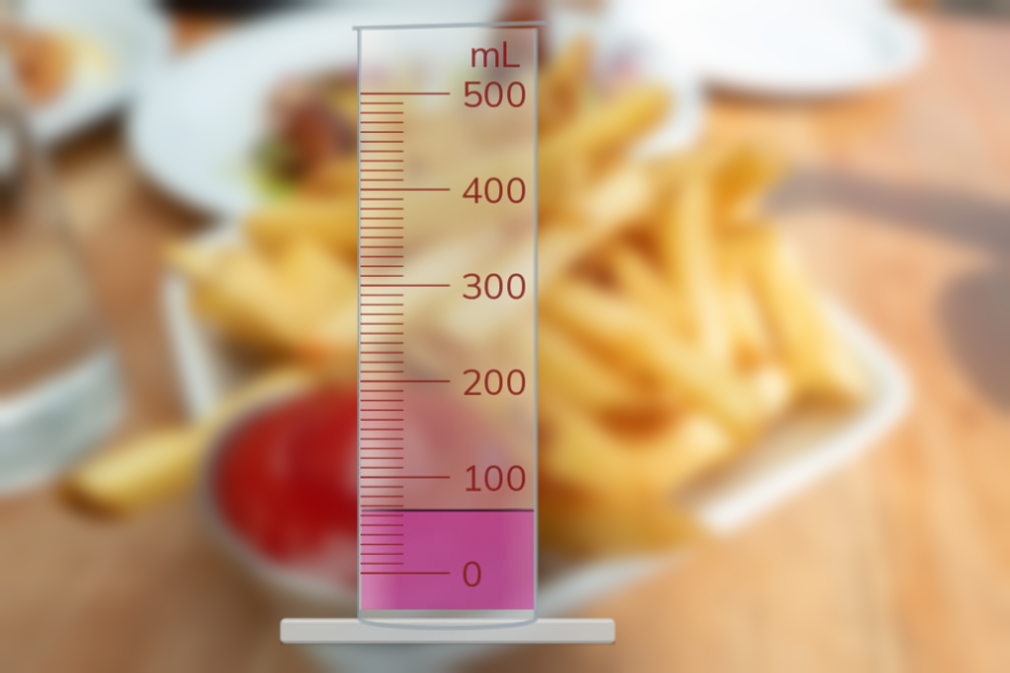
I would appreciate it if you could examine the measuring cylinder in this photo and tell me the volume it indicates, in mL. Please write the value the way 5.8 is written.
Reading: 65
